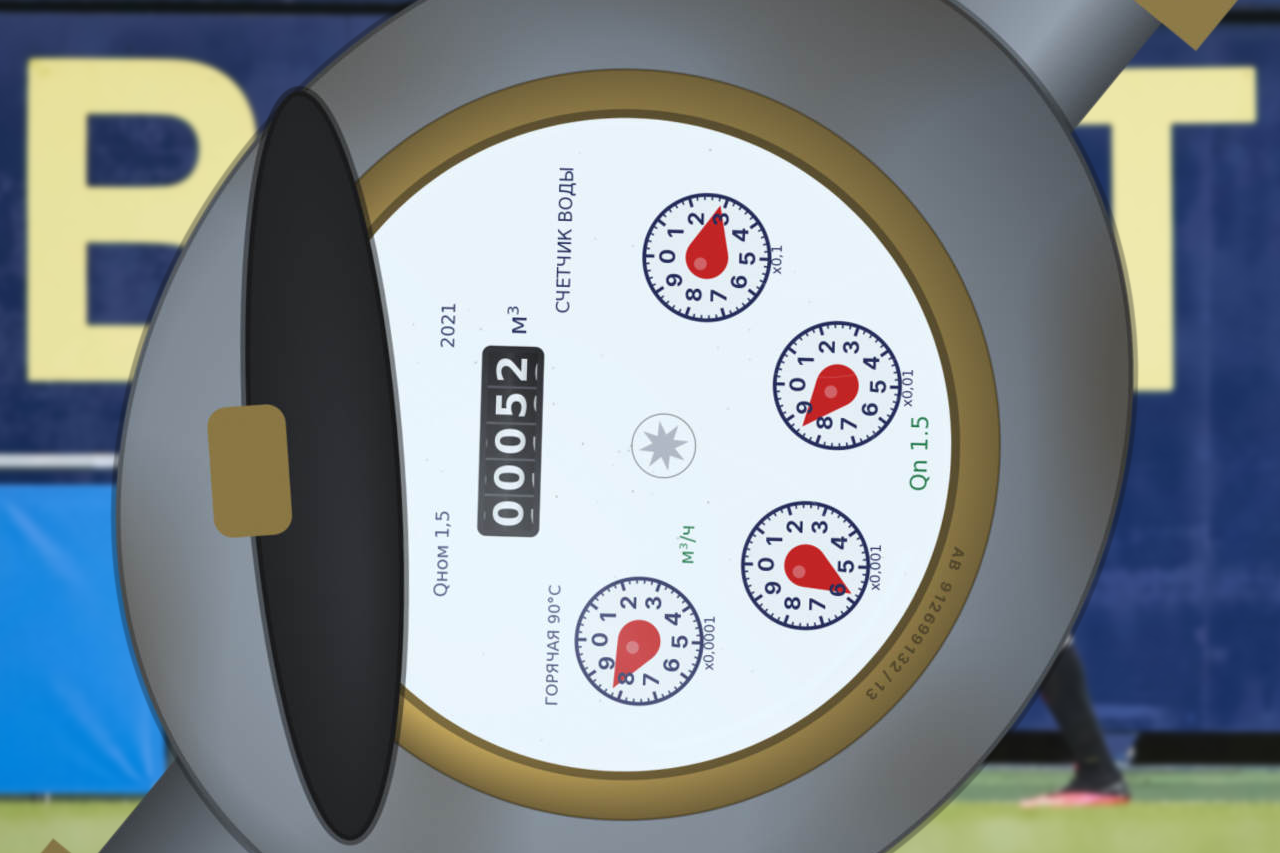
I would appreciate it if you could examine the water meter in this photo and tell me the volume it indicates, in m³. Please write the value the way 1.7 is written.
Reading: 52.2858
